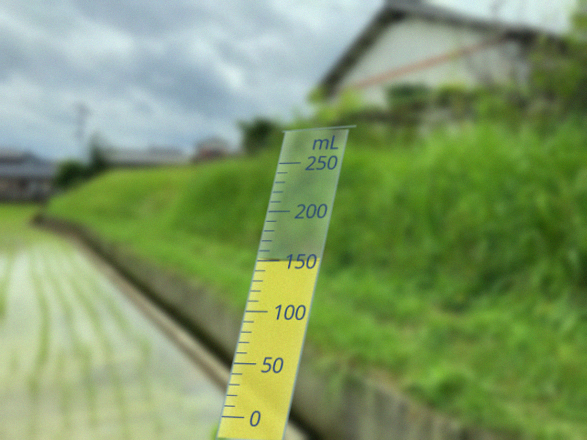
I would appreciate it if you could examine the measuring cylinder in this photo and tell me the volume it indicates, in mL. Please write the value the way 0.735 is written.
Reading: 150
